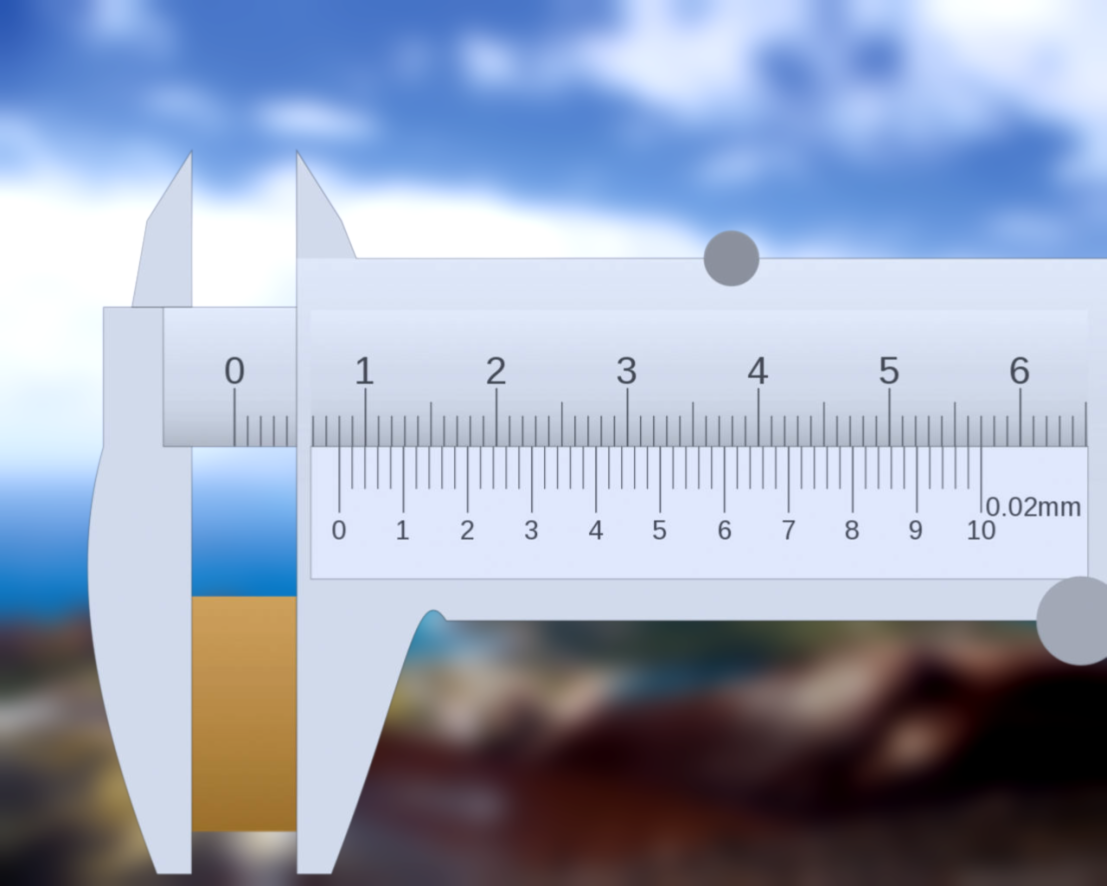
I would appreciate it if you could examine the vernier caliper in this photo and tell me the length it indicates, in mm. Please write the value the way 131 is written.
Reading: 8.0
